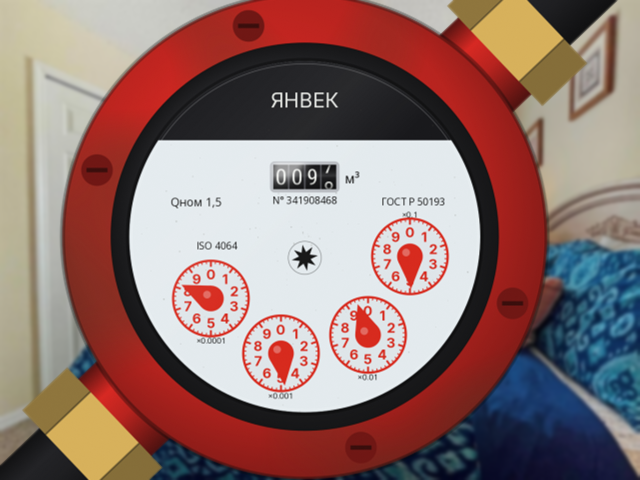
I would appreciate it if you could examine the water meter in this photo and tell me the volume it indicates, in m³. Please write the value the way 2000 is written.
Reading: 97.4948
